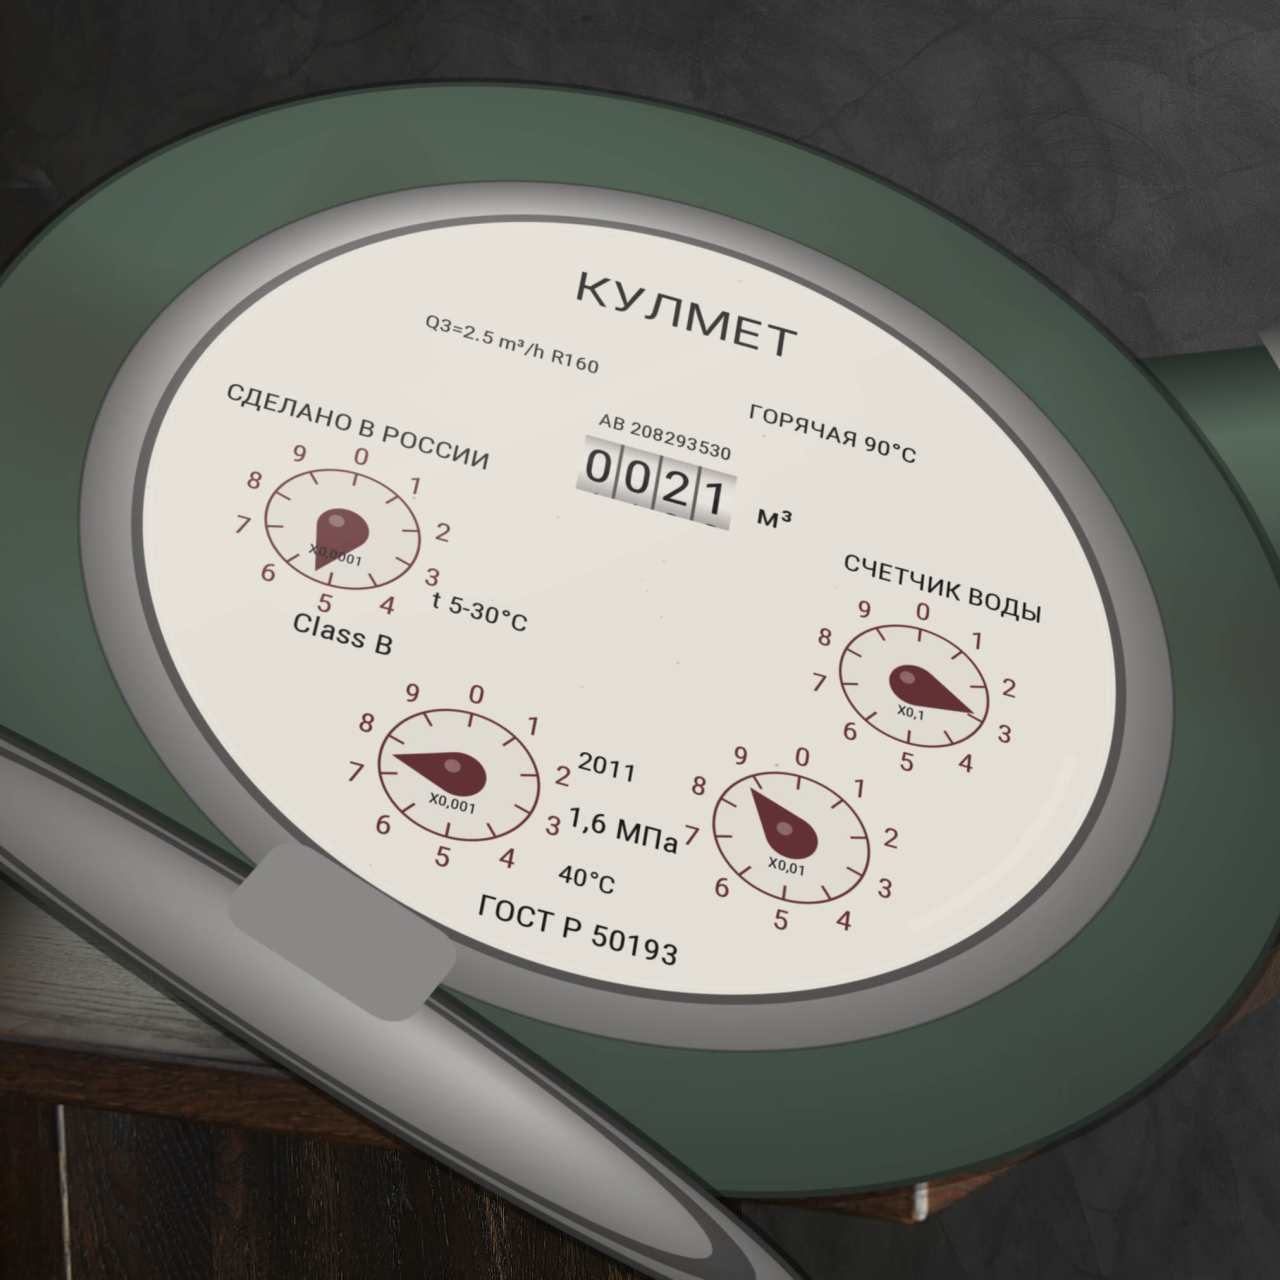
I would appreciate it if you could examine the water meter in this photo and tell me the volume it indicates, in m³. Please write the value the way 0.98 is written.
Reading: 21.2875
